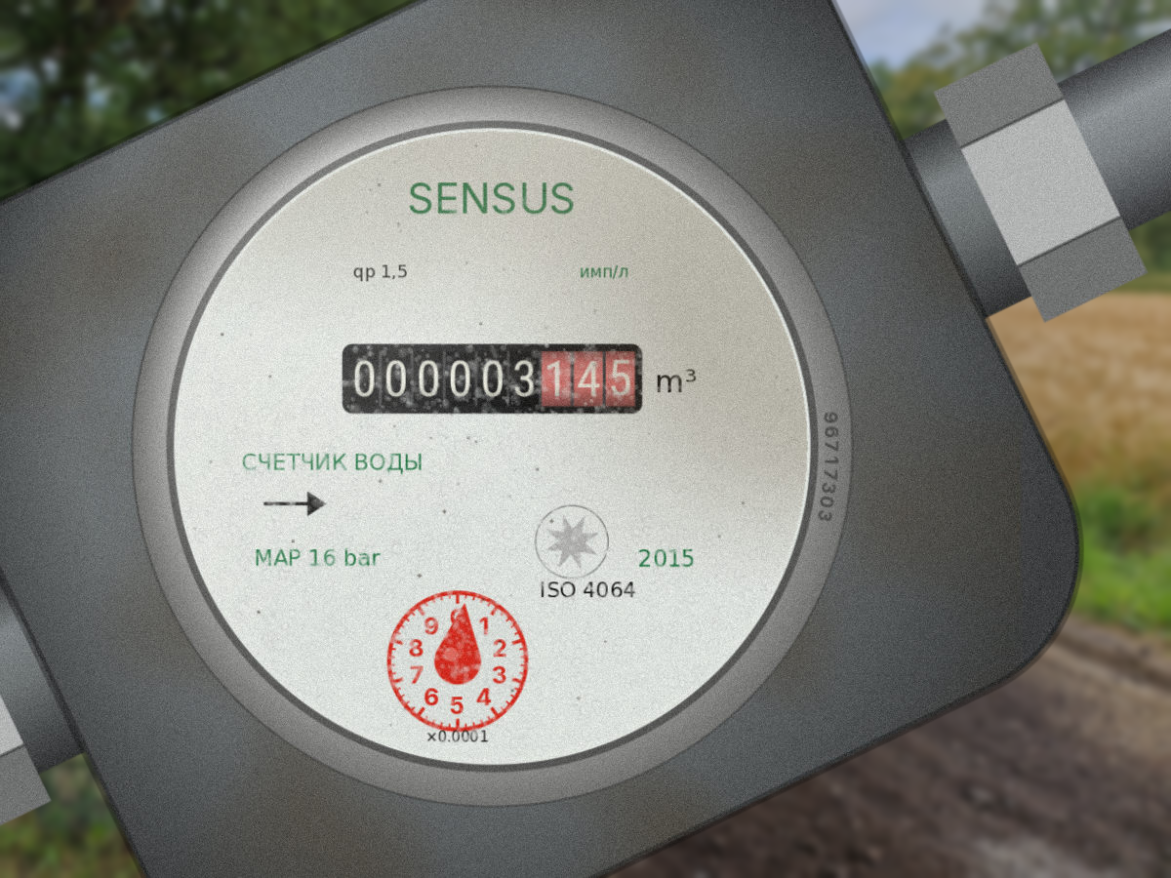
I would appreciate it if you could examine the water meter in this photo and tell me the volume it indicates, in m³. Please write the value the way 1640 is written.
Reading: 3.1450
